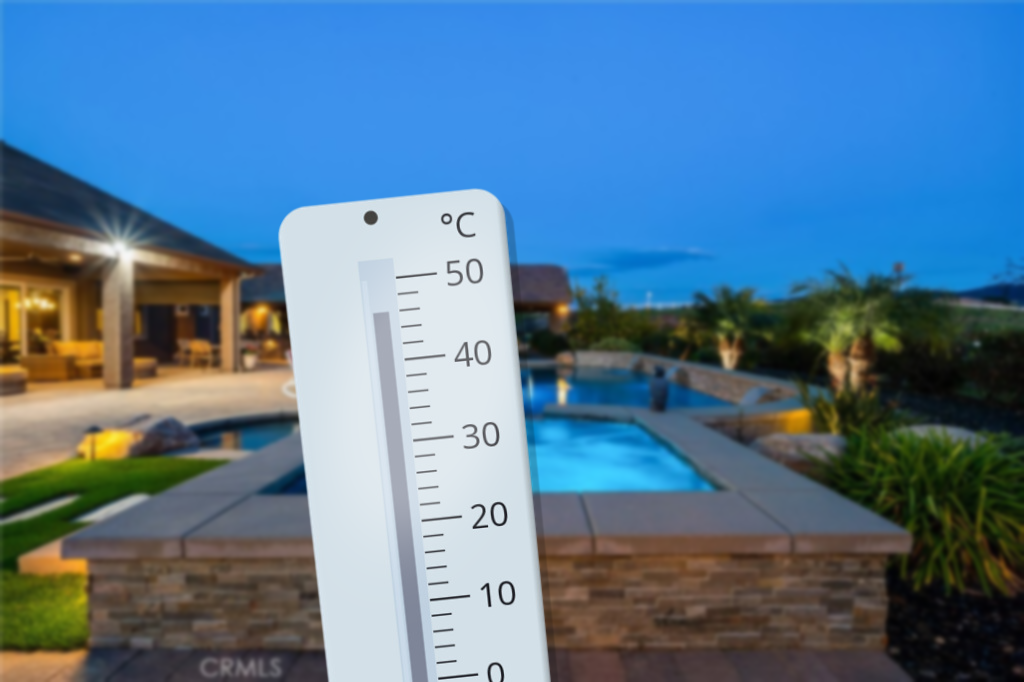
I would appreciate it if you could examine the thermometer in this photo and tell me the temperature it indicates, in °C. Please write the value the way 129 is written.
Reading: 46
